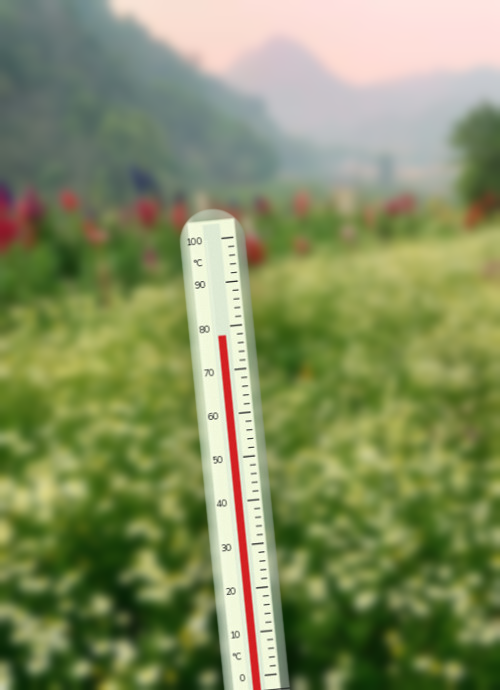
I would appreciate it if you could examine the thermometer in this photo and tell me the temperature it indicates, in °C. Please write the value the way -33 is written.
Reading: 78
